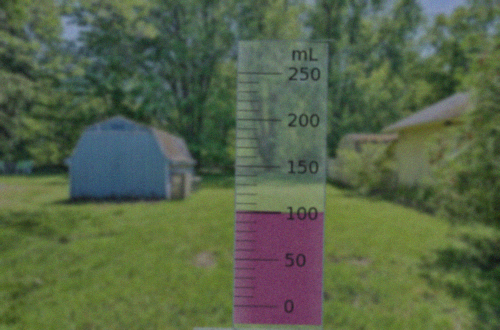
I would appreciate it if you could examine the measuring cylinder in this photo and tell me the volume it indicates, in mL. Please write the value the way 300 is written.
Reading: 100
